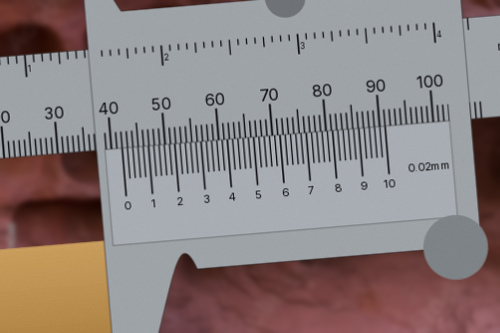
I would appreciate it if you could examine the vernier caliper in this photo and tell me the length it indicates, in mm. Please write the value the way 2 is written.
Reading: 42.0
